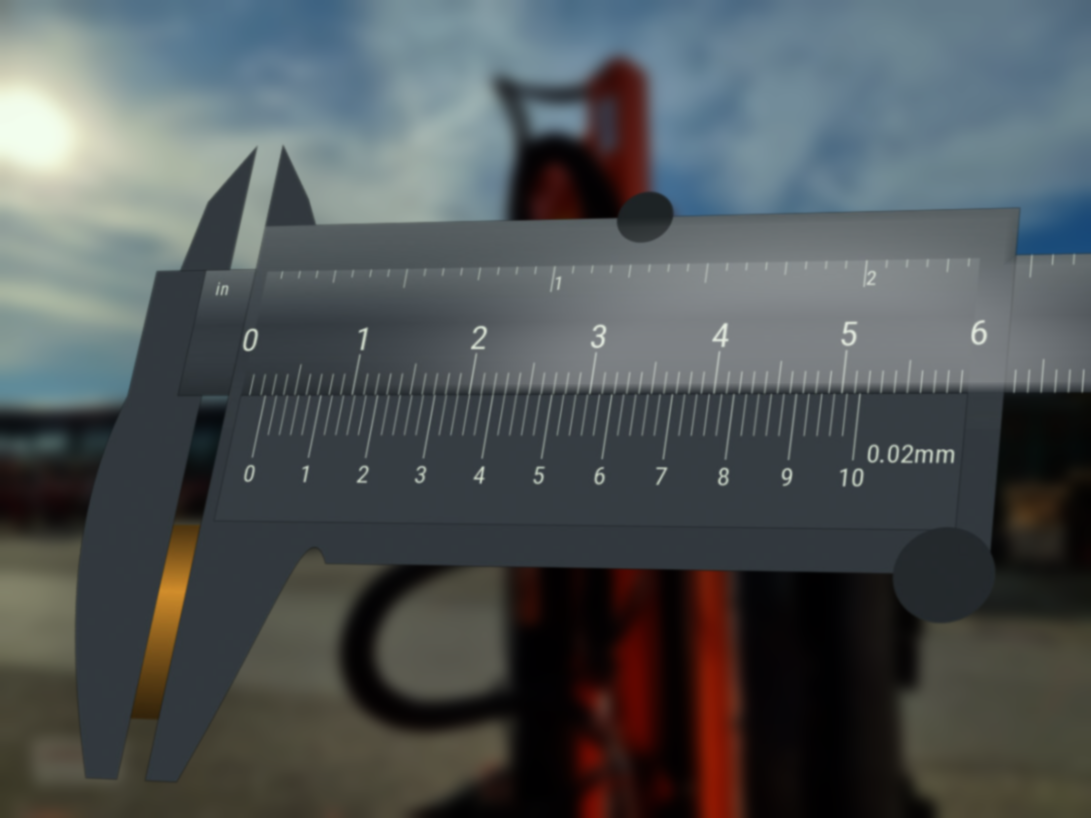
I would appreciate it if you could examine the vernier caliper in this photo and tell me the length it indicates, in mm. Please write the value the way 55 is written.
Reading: 2.4
